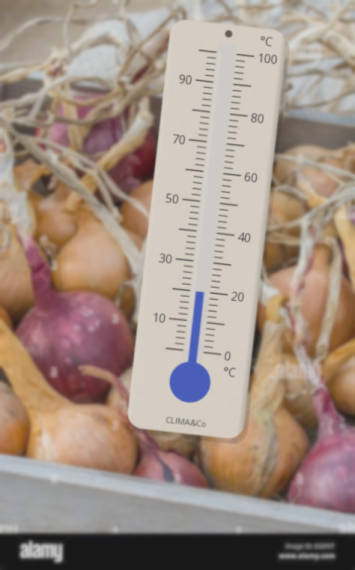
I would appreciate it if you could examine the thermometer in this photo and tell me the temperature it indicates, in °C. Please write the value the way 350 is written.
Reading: 20
